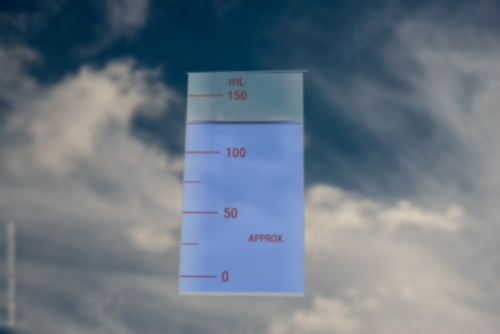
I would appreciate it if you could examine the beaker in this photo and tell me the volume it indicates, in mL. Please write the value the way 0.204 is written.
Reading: 125
